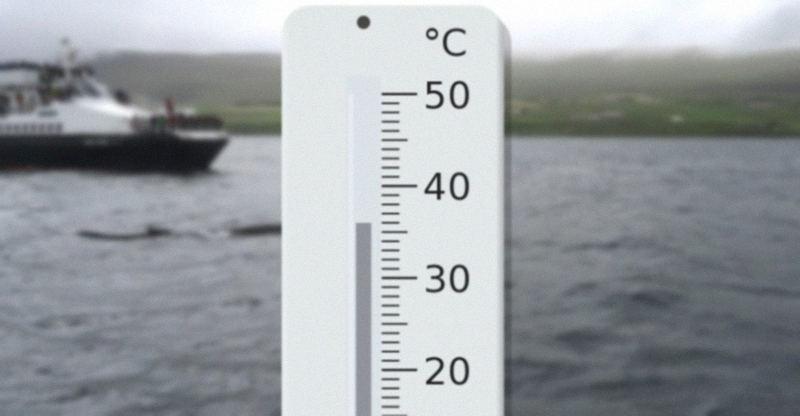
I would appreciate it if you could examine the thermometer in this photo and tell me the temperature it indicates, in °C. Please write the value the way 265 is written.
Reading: 36
